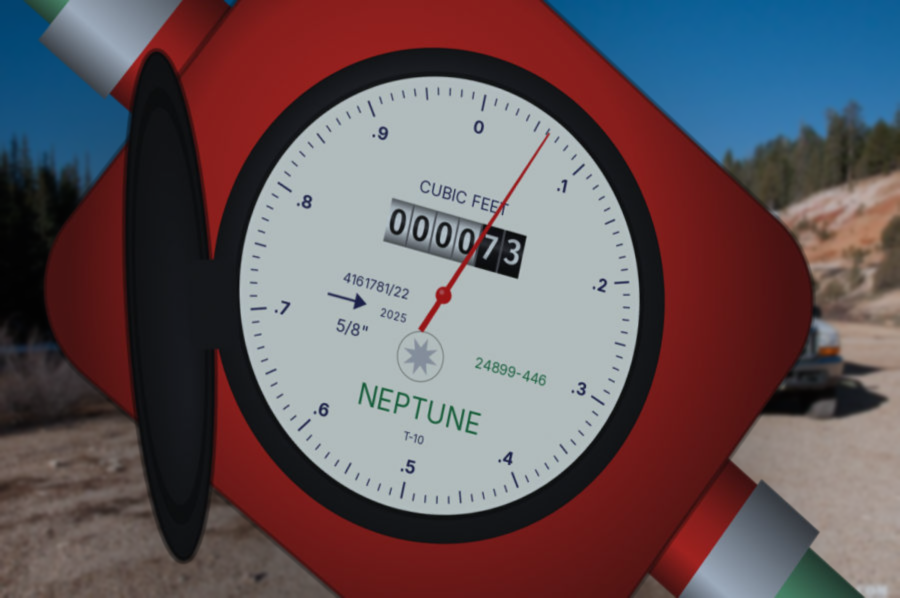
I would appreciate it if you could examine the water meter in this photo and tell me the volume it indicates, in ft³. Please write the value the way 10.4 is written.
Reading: 73.06
